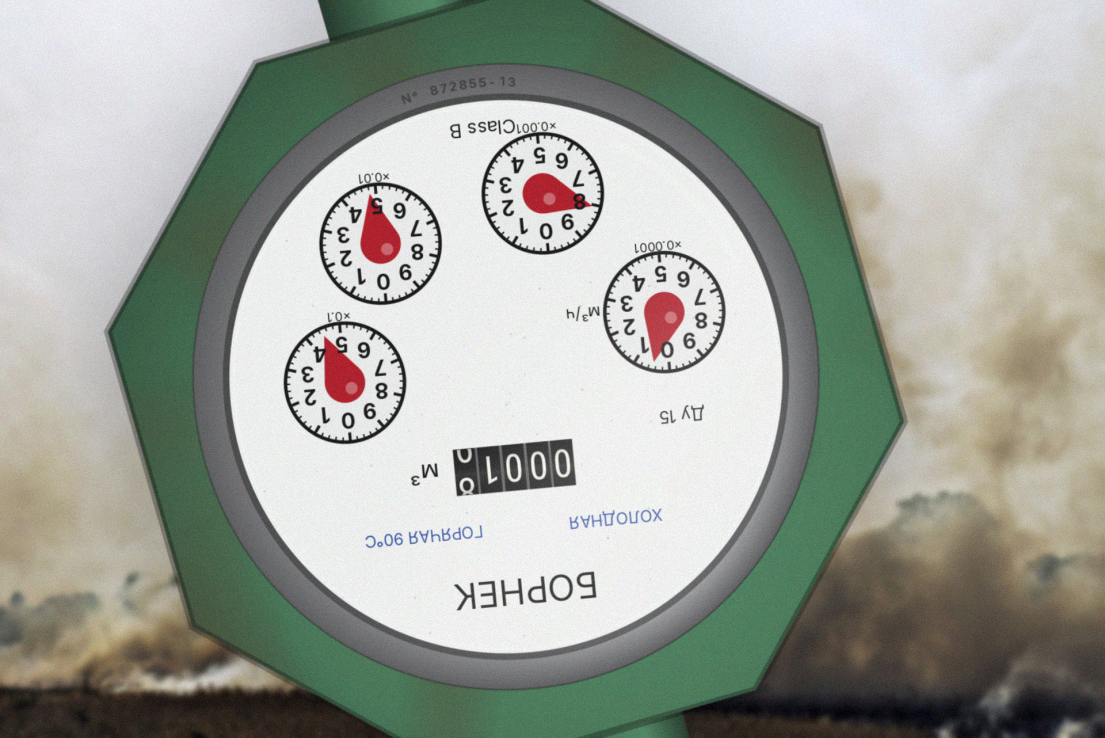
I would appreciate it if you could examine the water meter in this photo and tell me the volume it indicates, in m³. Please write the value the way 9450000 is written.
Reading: 18.4480
